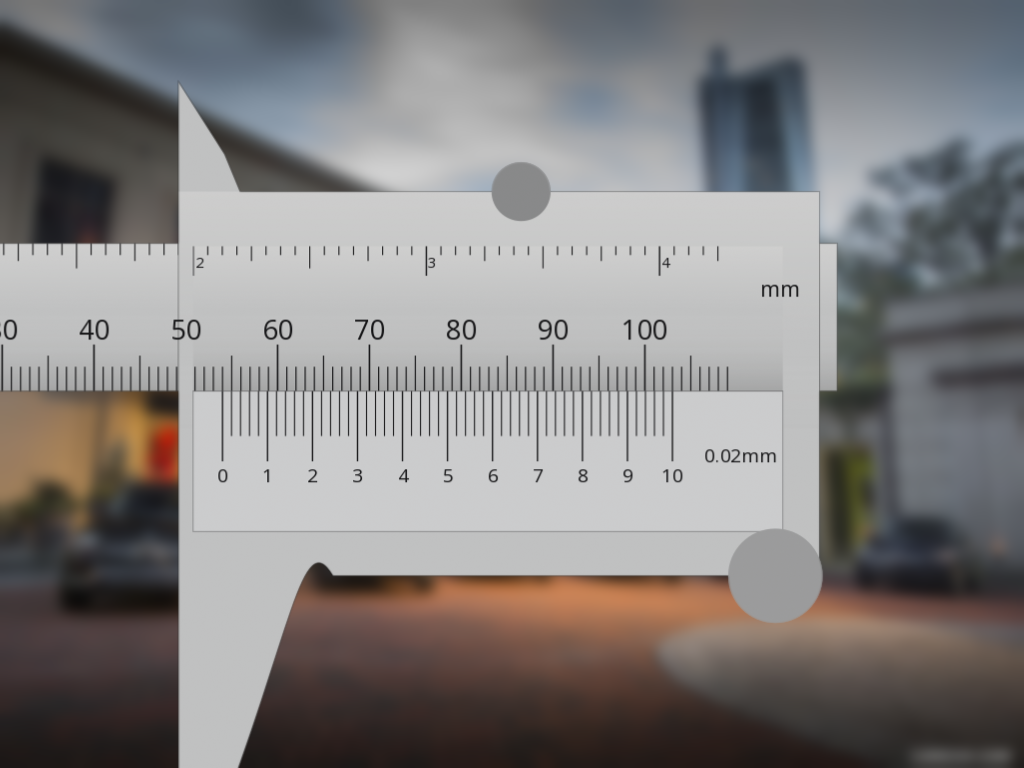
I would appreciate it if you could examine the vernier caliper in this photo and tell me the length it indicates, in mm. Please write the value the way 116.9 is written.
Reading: 54.0
